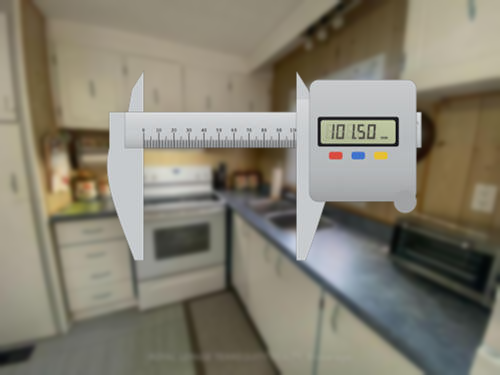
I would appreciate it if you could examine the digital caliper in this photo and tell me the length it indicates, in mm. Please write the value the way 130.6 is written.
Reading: 101.50
